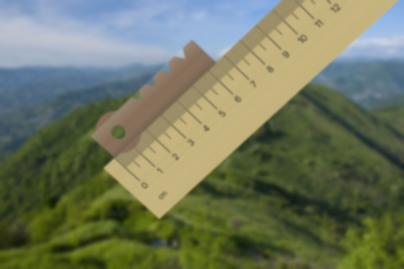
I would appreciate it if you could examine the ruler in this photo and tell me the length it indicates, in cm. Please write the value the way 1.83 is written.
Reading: 6.5
